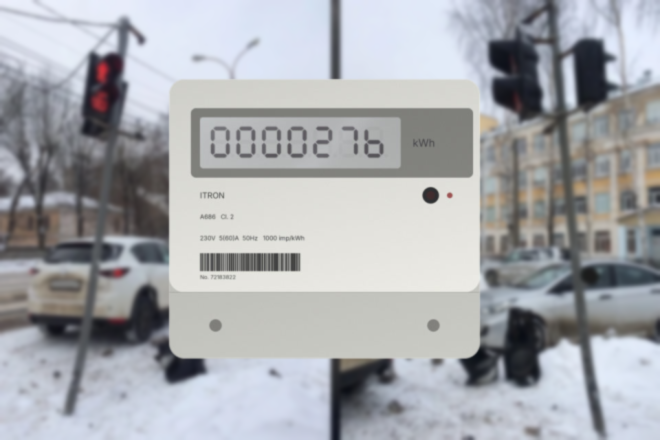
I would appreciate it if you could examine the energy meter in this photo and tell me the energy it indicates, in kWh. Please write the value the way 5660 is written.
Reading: 276
